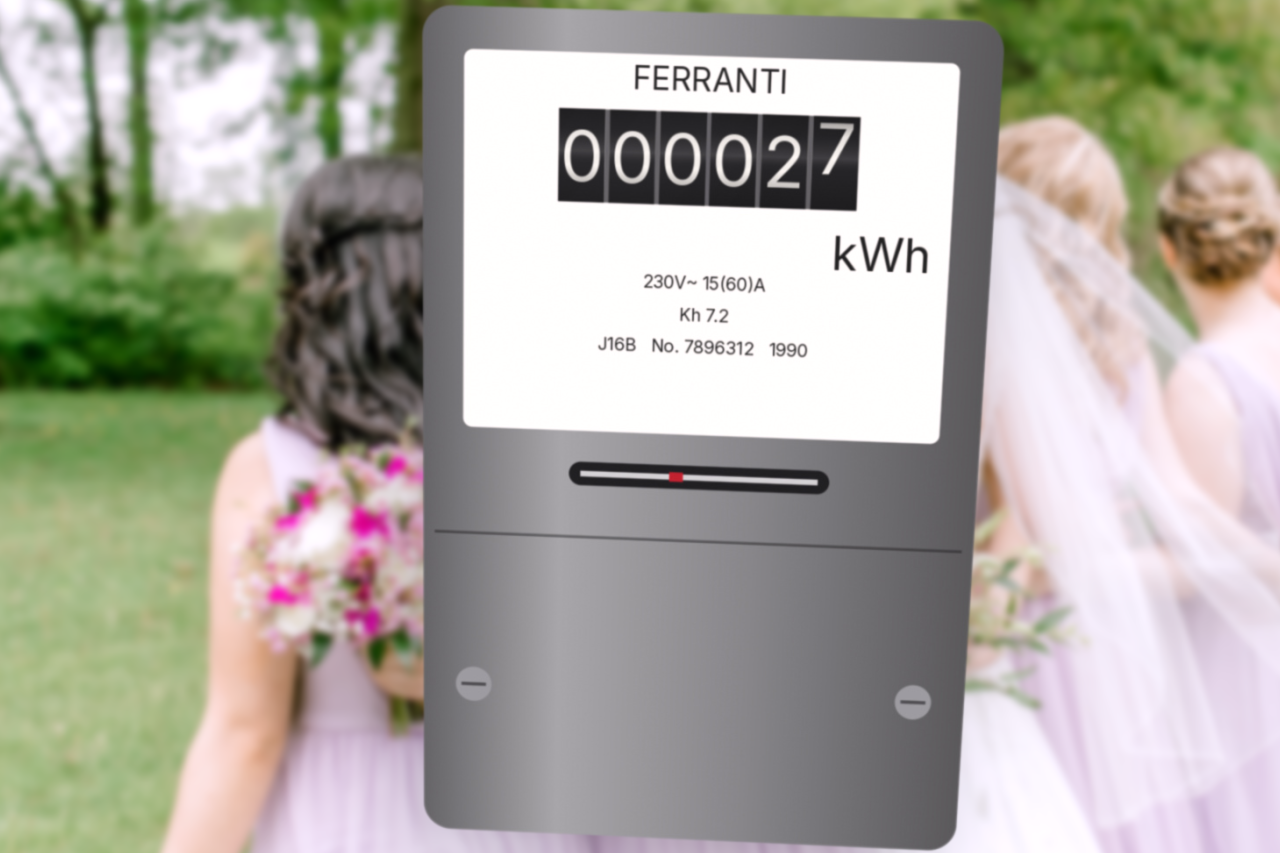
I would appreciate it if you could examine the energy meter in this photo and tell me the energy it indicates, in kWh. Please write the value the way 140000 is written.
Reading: 27
